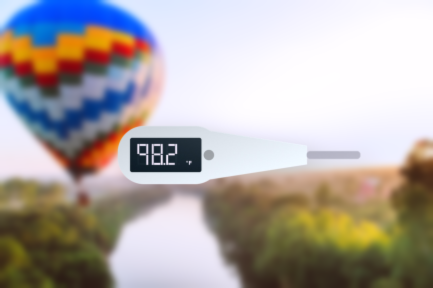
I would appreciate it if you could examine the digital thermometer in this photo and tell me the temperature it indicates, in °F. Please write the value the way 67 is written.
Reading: 98.2
